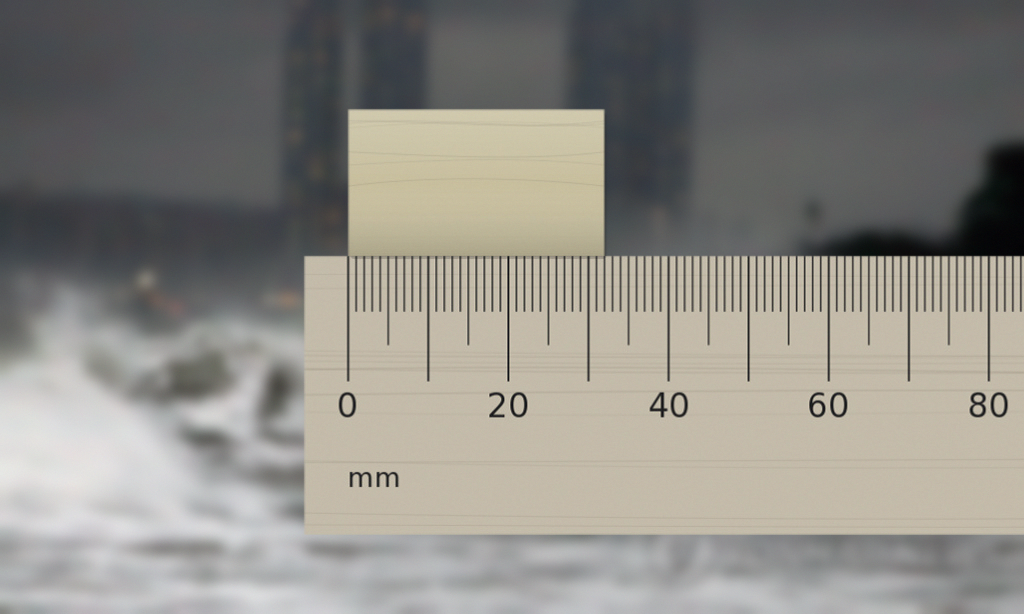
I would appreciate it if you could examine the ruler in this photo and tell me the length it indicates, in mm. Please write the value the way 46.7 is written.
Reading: 32
